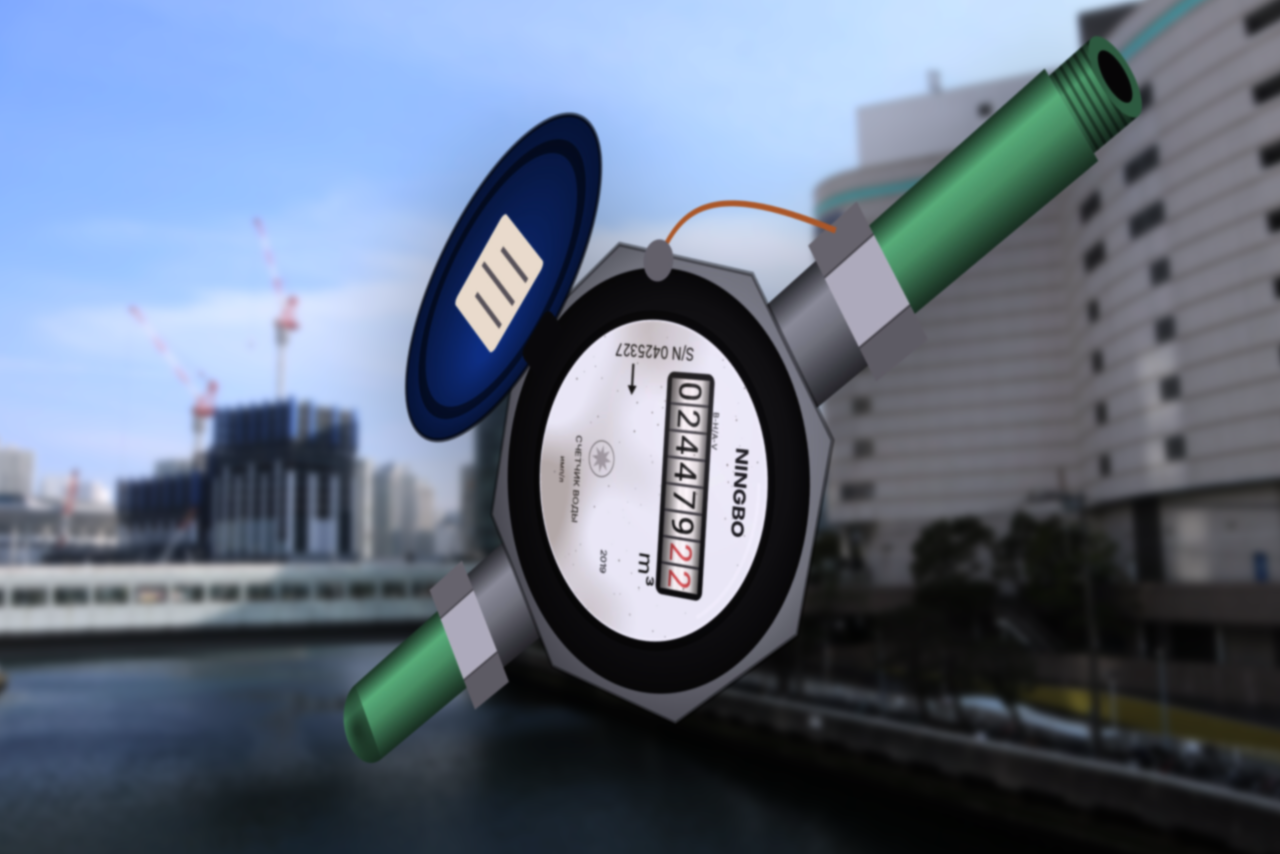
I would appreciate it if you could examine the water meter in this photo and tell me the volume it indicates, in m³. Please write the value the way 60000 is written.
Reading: 24479.22
